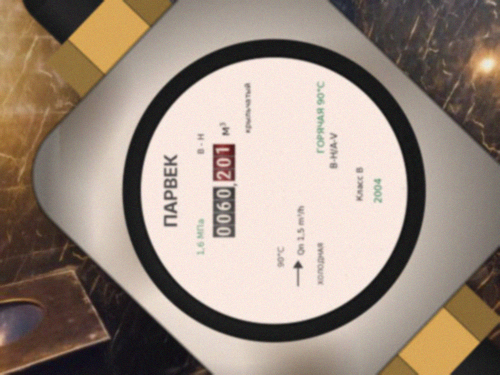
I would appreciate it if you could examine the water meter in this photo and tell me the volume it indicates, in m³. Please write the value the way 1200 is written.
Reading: 60.201
